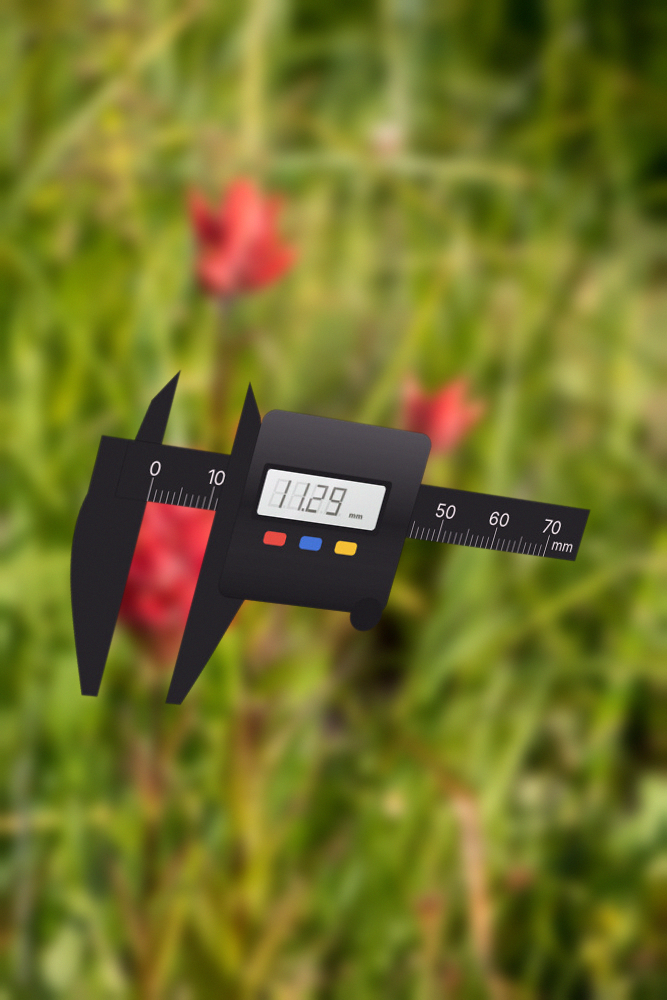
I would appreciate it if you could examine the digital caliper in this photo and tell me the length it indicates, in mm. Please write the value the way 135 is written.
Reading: 11.29
